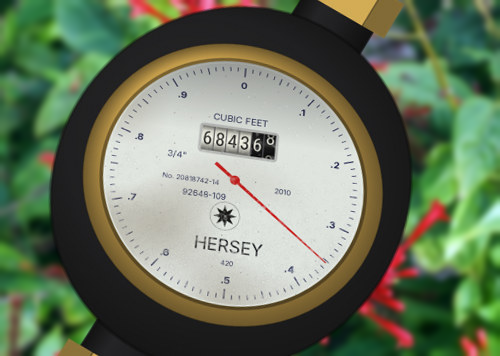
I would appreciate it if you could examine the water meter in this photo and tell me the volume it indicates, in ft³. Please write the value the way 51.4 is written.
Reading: 684368.35
